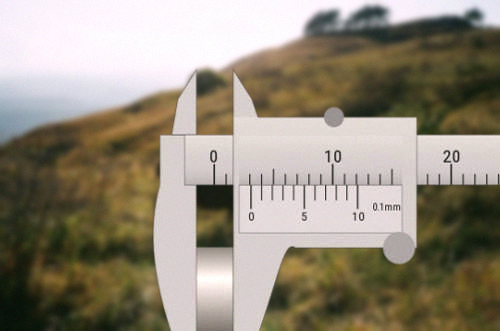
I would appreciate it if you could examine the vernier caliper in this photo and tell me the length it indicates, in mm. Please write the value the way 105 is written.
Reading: 3.1
